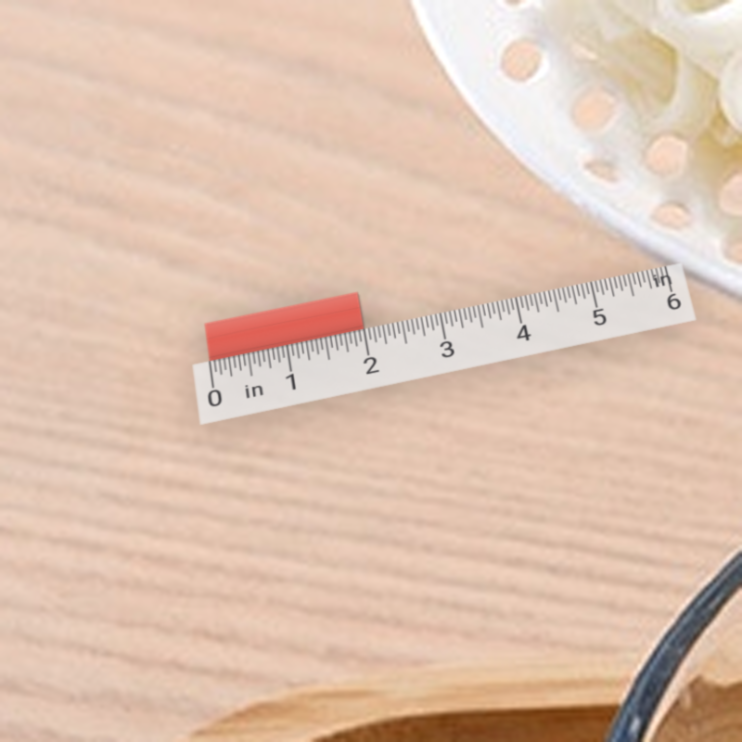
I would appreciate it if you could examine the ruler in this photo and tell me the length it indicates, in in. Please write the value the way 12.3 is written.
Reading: 2
